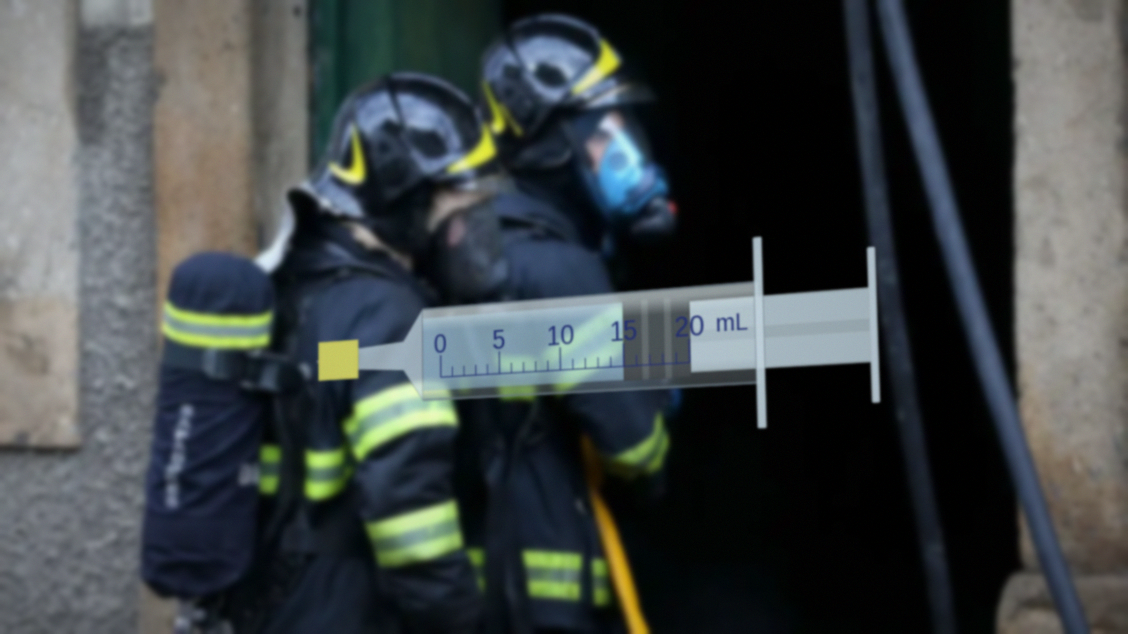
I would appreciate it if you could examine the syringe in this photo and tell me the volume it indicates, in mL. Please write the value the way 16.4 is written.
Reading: 15
